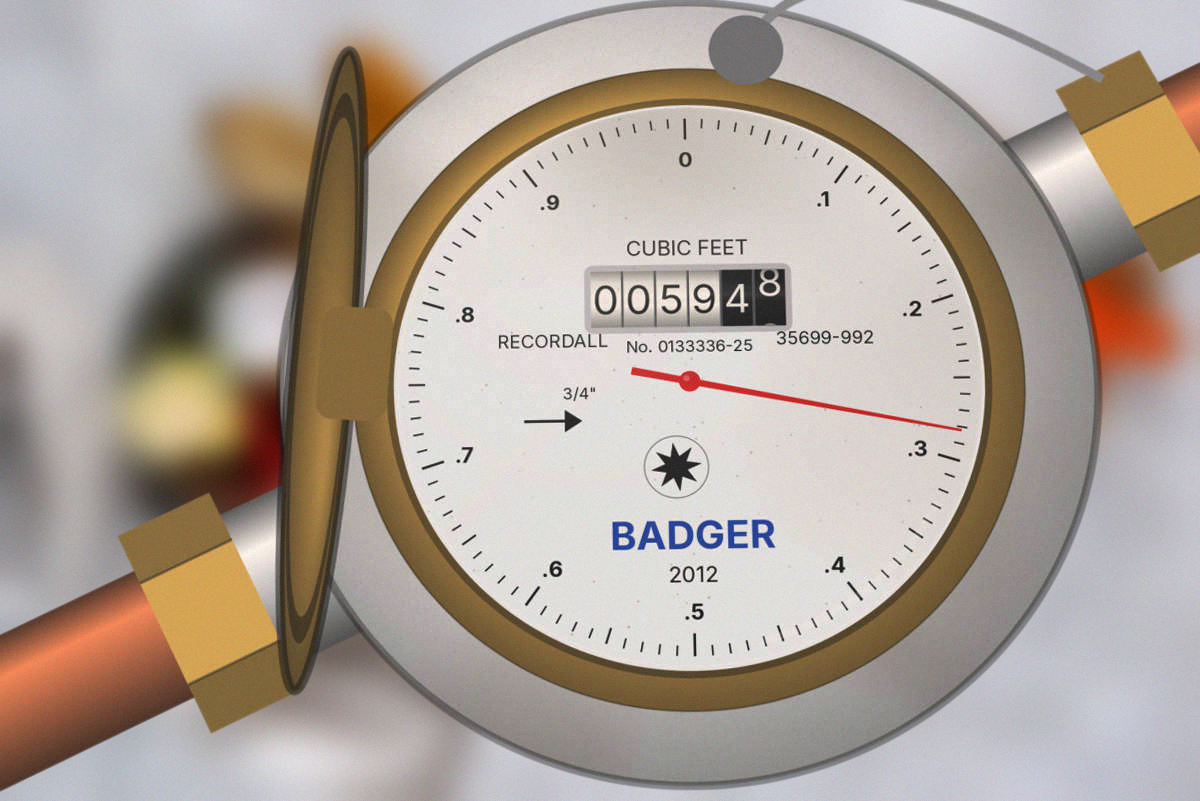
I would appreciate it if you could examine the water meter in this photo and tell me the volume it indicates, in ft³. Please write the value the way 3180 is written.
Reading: 5948.28
